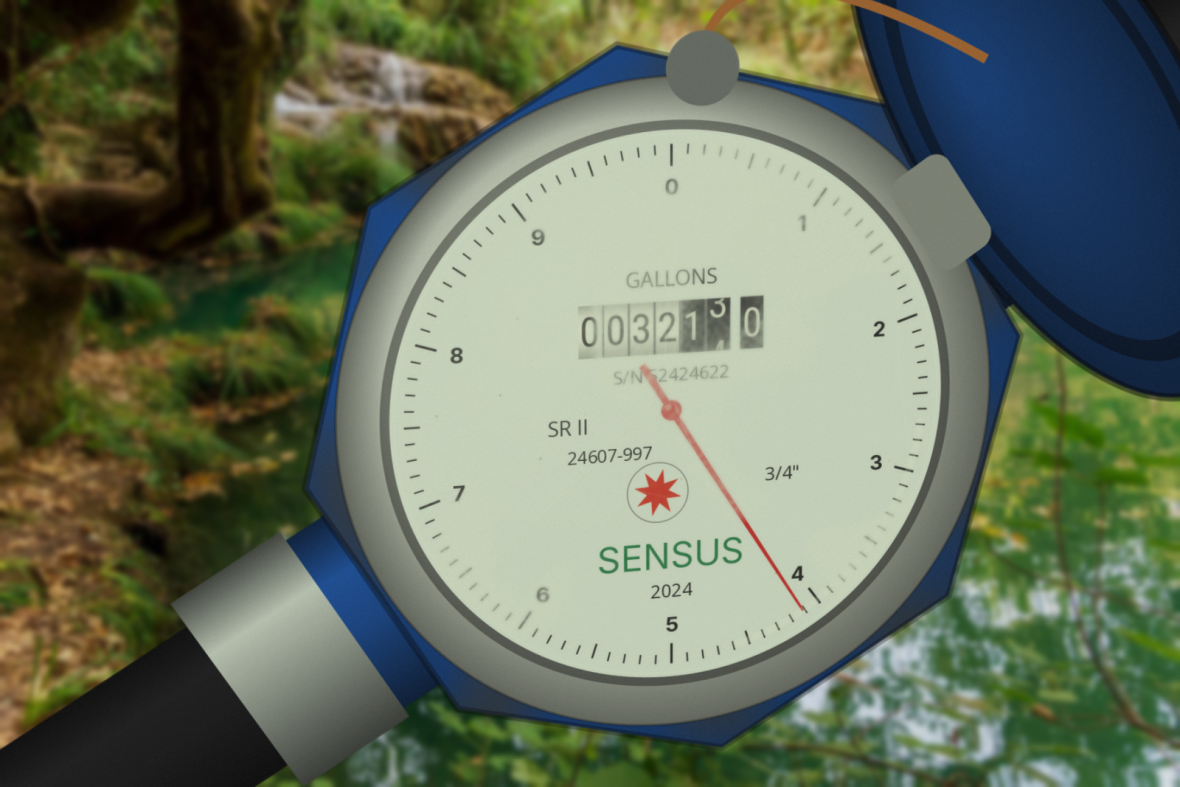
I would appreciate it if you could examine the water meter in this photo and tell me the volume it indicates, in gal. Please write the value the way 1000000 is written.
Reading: 32134.1
